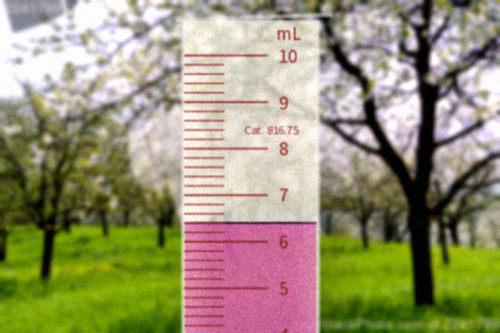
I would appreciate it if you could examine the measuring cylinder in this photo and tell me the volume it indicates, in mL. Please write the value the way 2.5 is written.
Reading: 6.4
